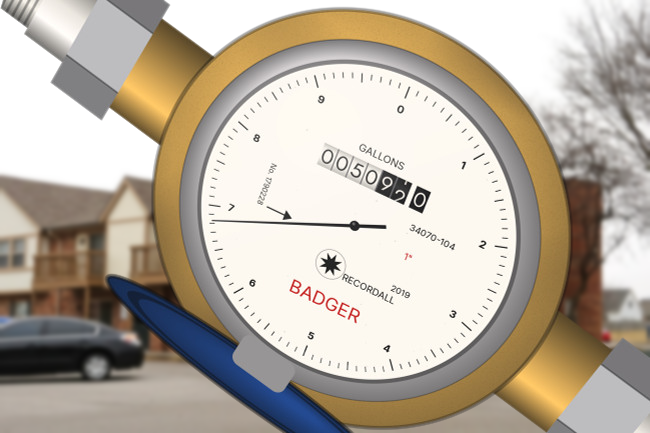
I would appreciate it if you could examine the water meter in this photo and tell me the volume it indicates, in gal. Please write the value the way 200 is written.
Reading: 50916.8
